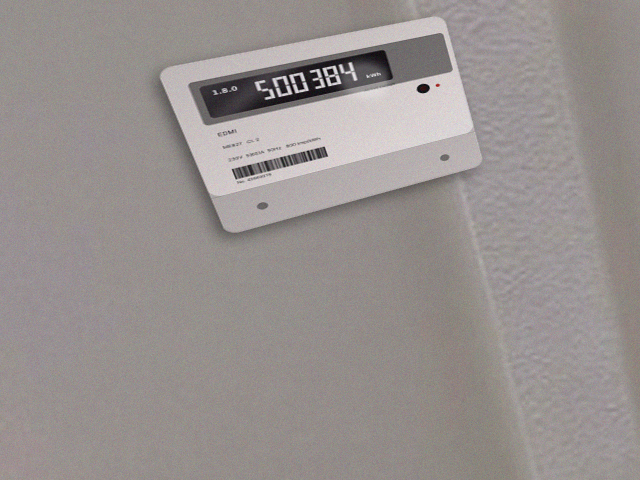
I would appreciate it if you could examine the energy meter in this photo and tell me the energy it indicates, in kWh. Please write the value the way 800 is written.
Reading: 500384
